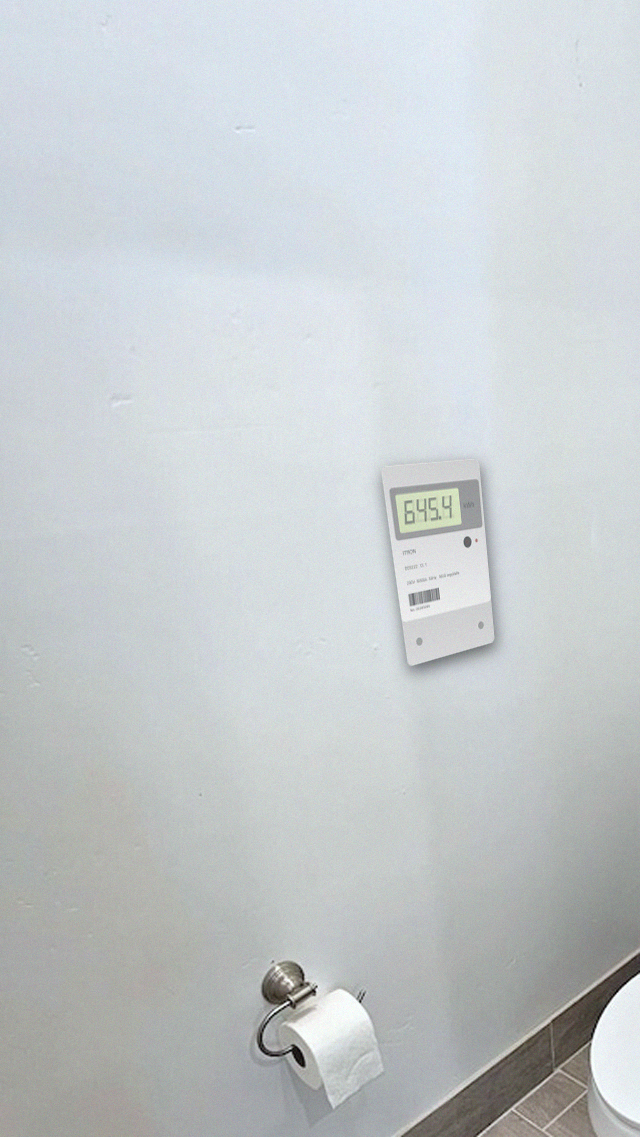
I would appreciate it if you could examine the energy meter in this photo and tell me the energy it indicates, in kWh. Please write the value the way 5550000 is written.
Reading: 645.4
